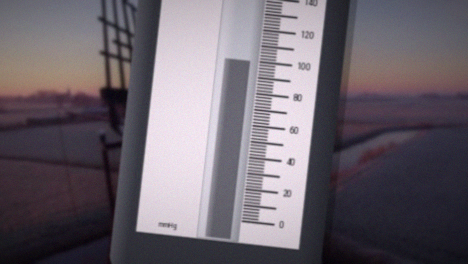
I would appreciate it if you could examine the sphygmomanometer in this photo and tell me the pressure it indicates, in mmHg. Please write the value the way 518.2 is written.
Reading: 100
